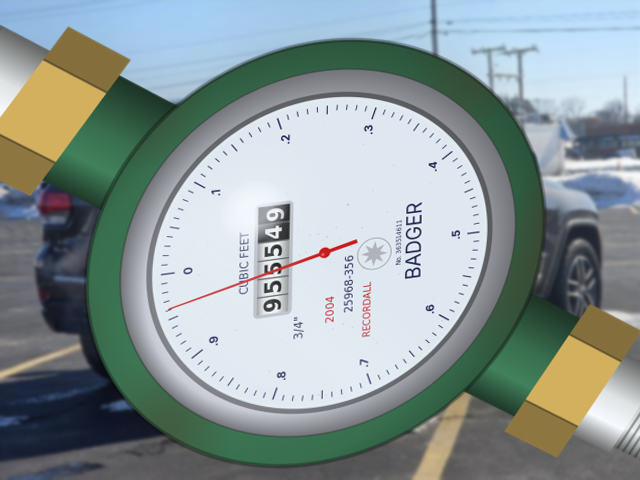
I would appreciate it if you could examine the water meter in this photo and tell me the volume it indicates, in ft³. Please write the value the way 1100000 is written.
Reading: 955548.96
